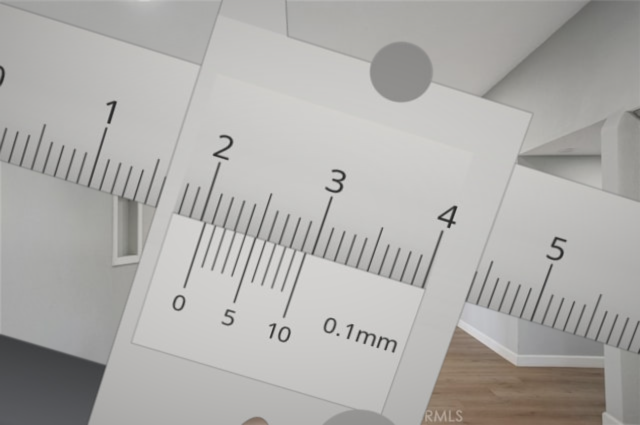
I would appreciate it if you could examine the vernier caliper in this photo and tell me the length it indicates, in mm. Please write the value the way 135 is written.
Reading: 20.4
